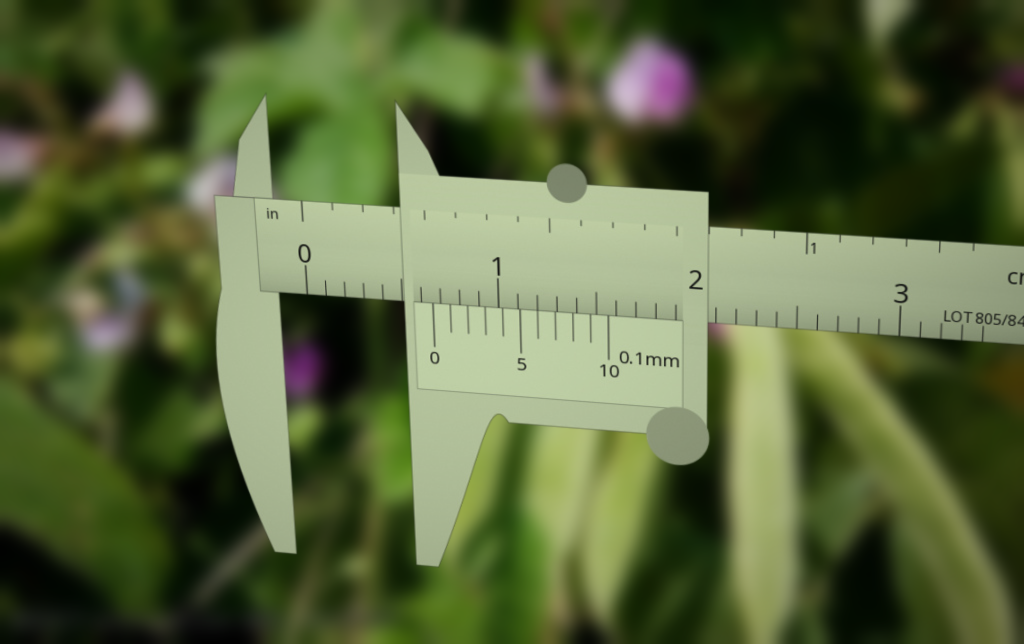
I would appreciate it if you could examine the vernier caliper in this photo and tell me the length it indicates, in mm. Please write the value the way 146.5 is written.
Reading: 6.6
